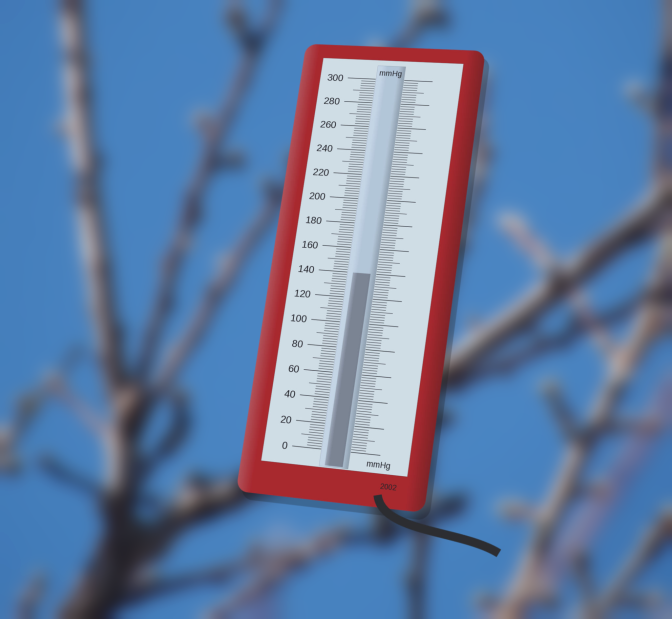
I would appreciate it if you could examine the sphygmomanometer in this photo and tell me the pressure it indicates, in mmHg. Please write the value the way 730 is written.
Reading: 140
